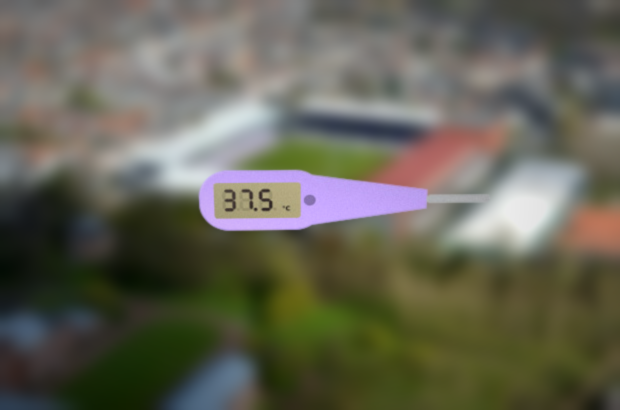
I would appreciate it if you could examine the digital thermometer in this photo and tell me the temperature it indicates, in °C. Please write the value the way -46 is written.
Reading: 37.5
